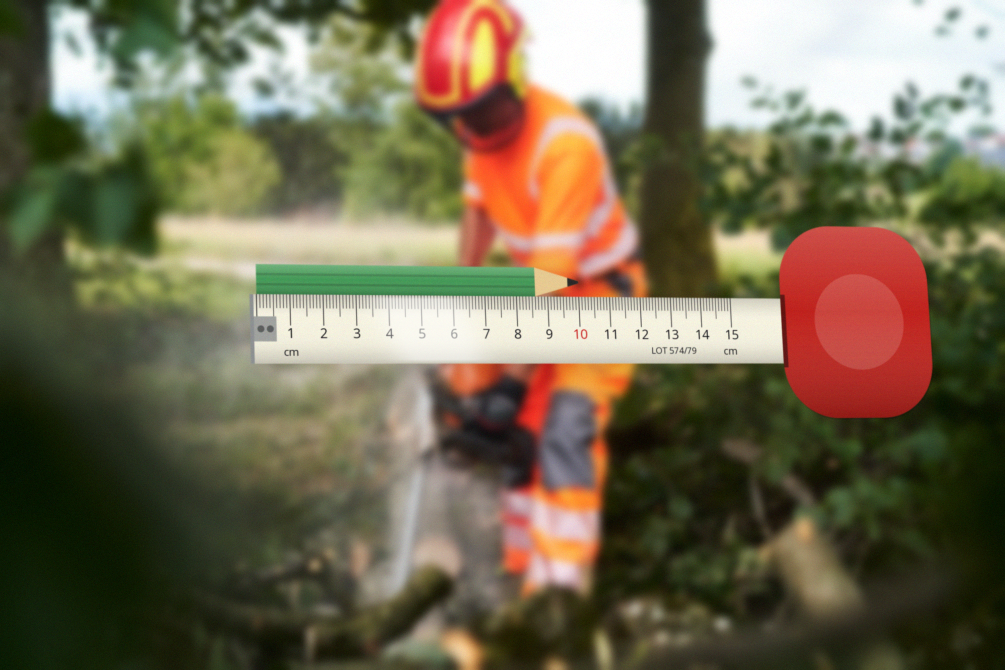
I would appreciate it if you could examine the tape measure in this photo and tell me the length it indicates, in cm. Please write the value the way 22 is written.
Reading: 10
